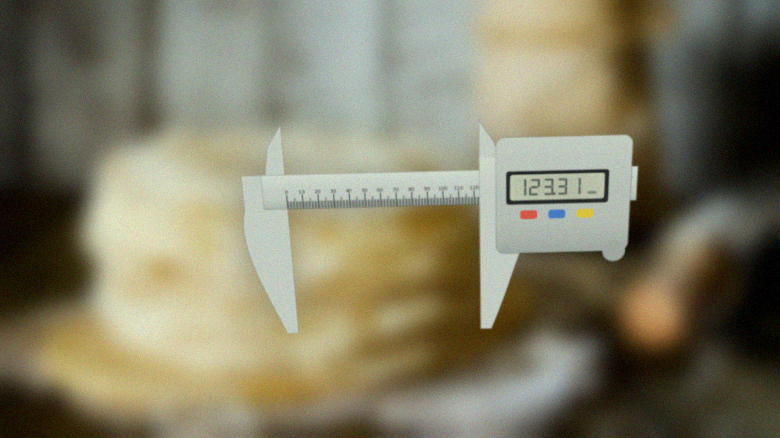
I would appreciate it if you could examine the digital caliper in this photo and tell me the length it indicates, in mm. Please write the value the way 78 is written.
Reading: 123.31
